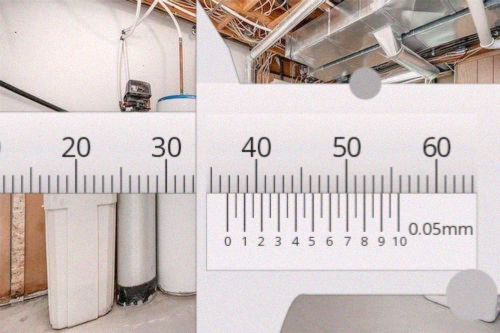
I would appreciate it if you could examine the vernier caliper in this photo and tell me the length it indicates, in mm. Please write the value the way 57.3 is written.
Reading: 36.8
